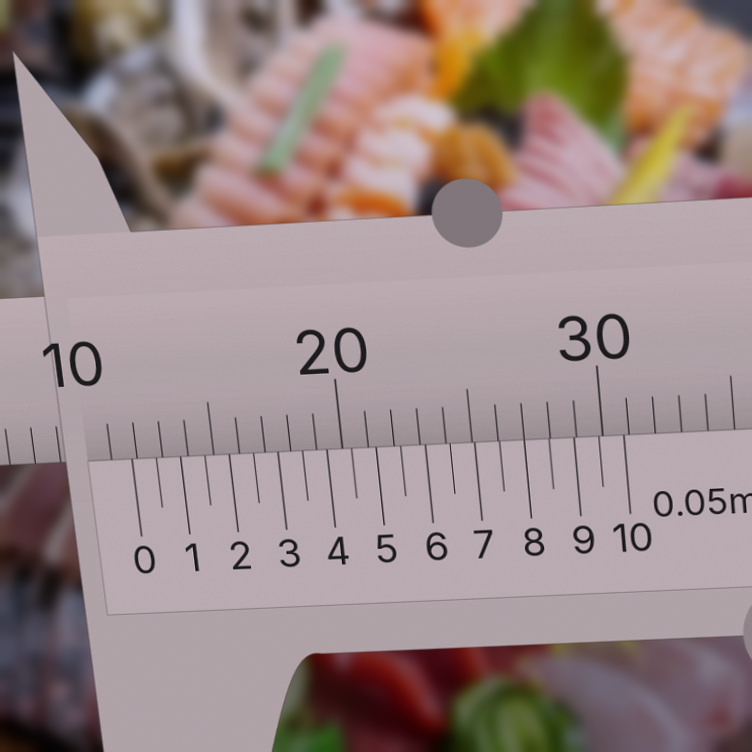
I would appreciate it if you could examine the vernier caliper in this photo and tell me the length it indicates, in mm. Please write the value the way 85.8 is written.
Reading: 11.80
